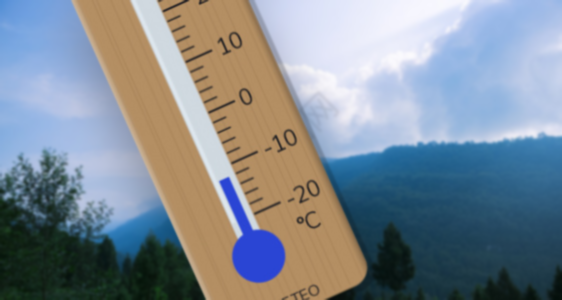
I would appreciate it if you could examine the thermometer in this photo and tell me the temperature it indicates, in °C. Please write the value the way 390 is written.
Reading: -12
